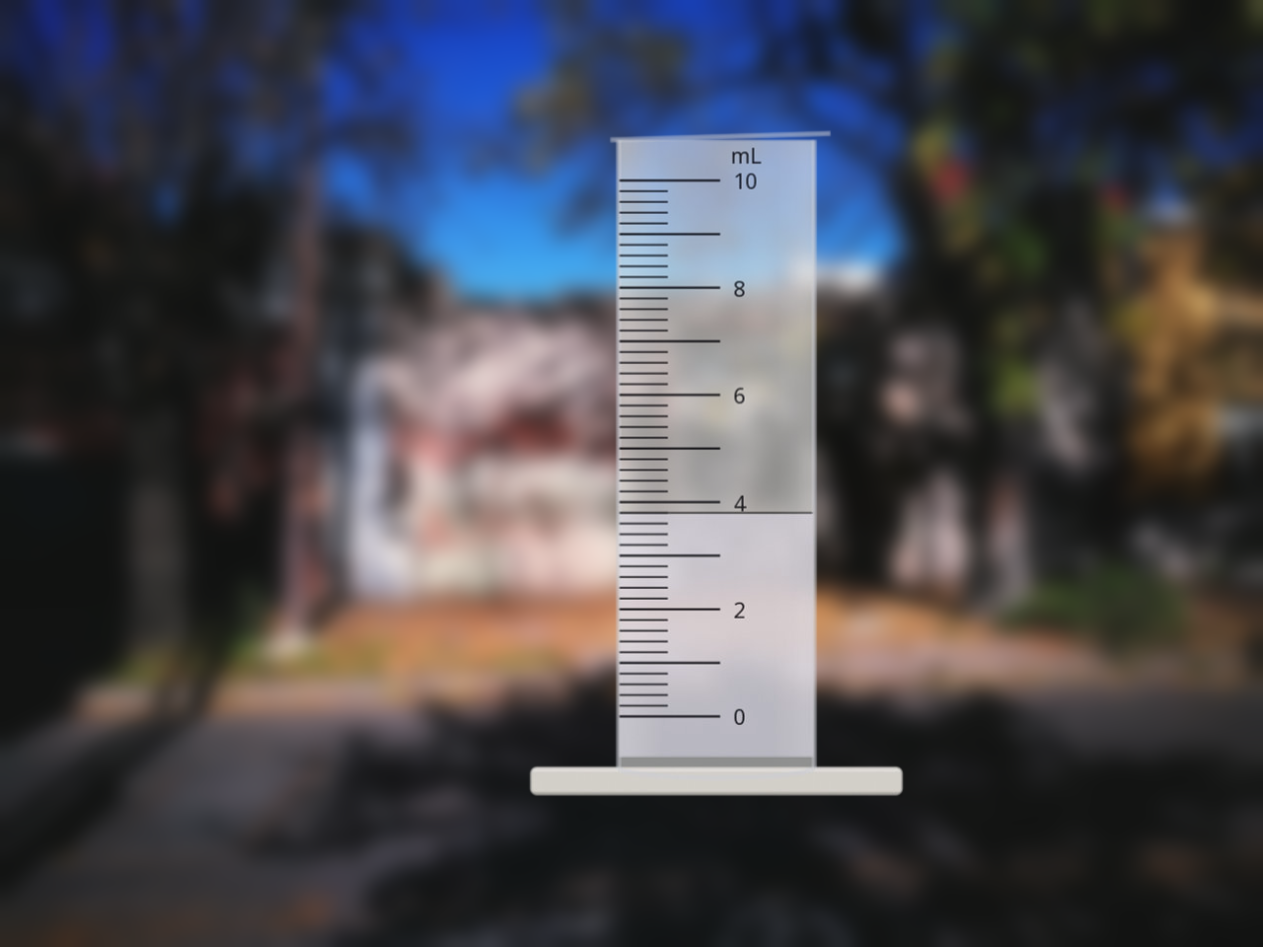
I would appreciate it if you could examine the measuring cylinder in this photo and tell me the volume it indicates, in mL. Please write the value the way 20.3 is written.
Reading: 3.8
